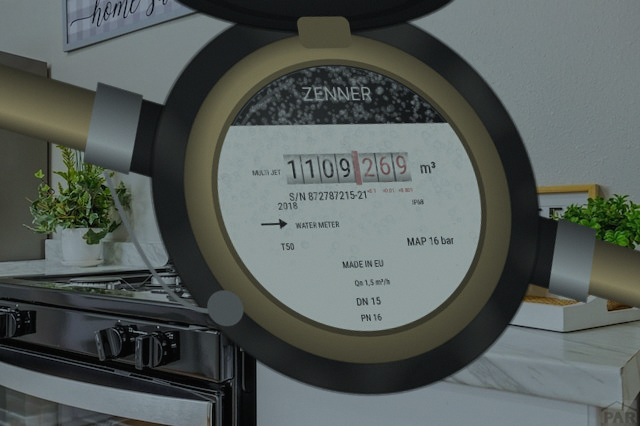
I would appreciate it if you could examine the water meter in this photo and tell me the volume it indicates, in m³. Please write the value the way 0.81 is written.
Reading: 1109.269
